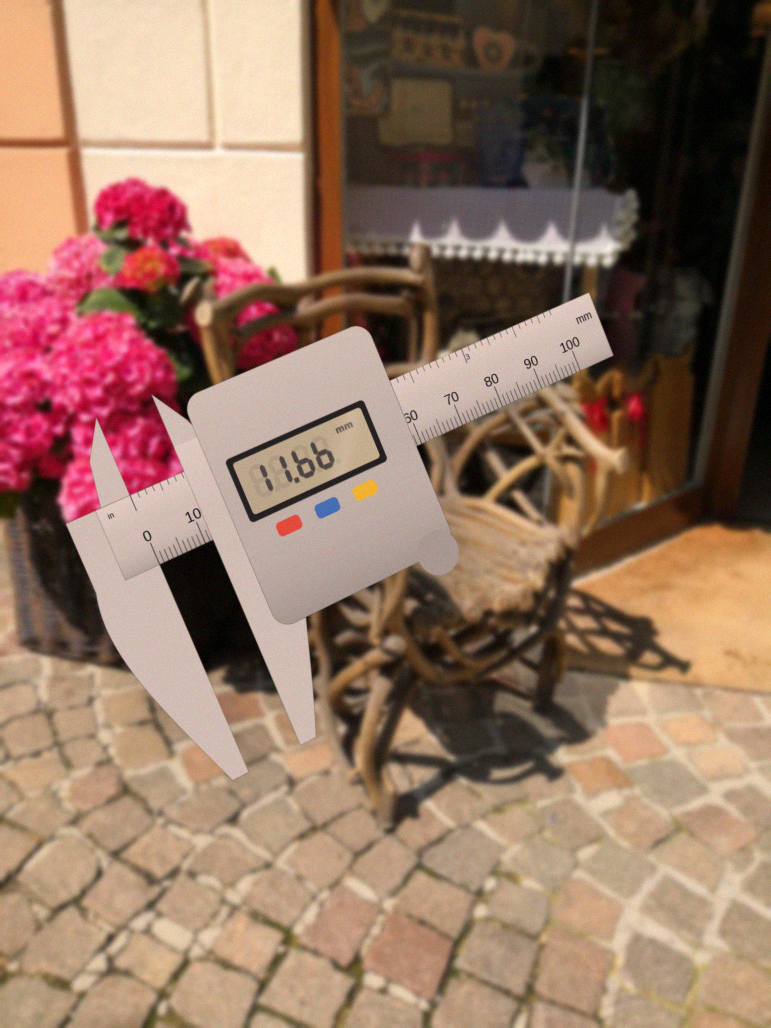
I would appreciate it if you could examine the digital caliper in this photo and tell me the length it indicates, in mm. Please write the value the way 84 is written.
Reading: 11.66
